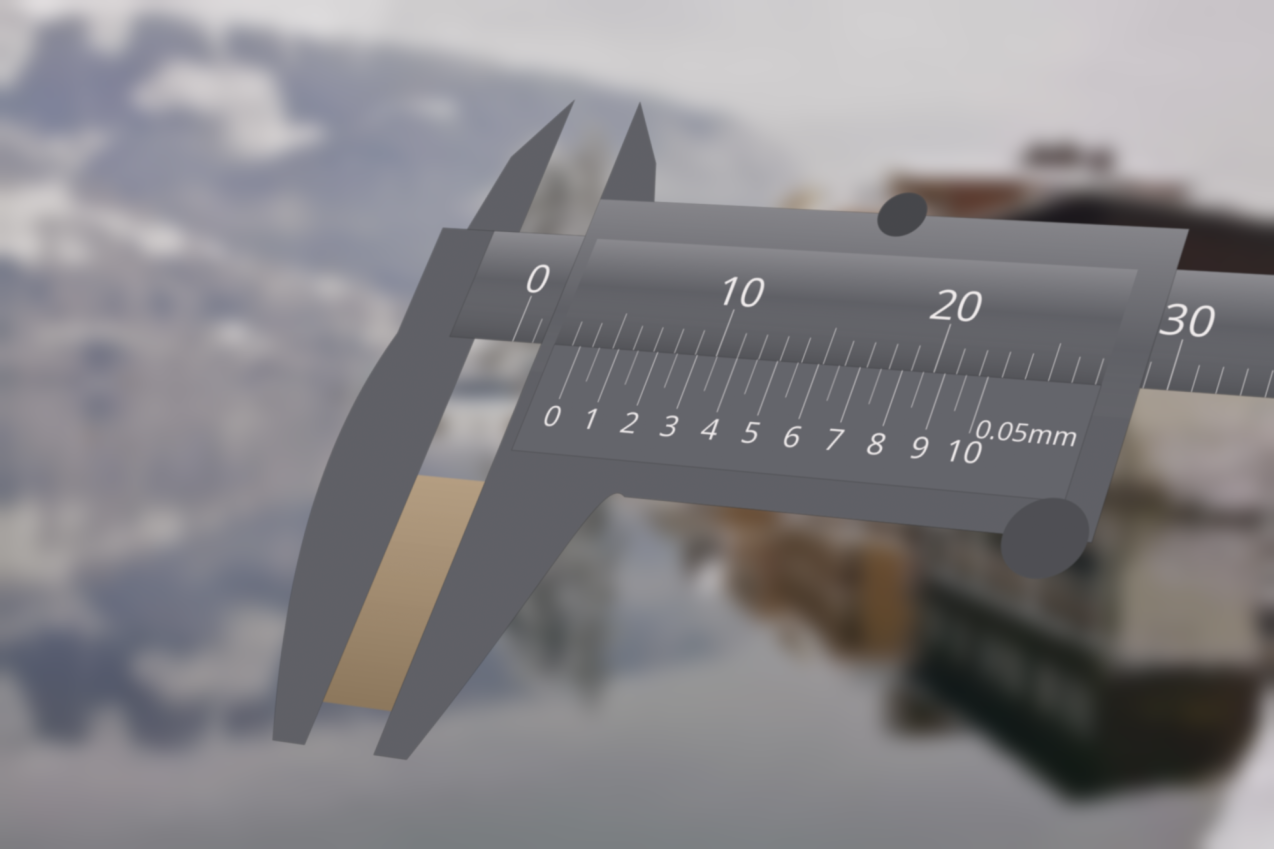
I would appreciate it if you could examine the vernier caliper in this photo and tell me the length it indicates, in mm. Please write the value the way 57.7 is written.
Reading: 3.4
